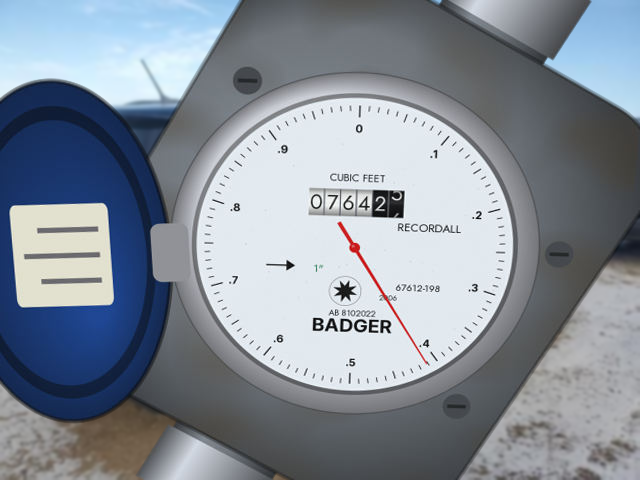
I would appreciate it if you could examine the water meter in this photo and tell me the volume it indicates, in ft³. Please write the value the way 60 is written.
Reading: 76425.41
